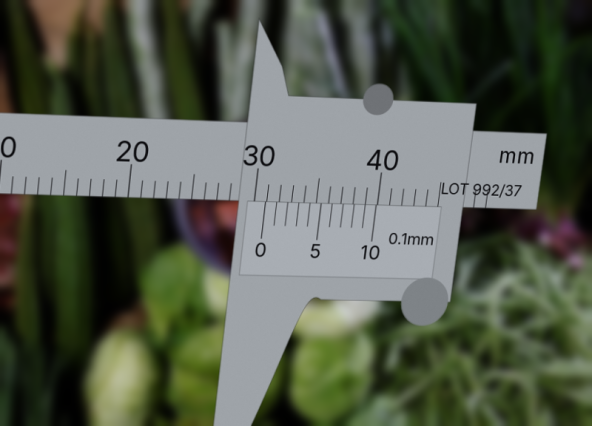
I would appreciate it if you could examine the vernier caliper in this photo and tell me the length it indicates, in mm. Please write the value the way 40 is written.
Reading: 30.9
